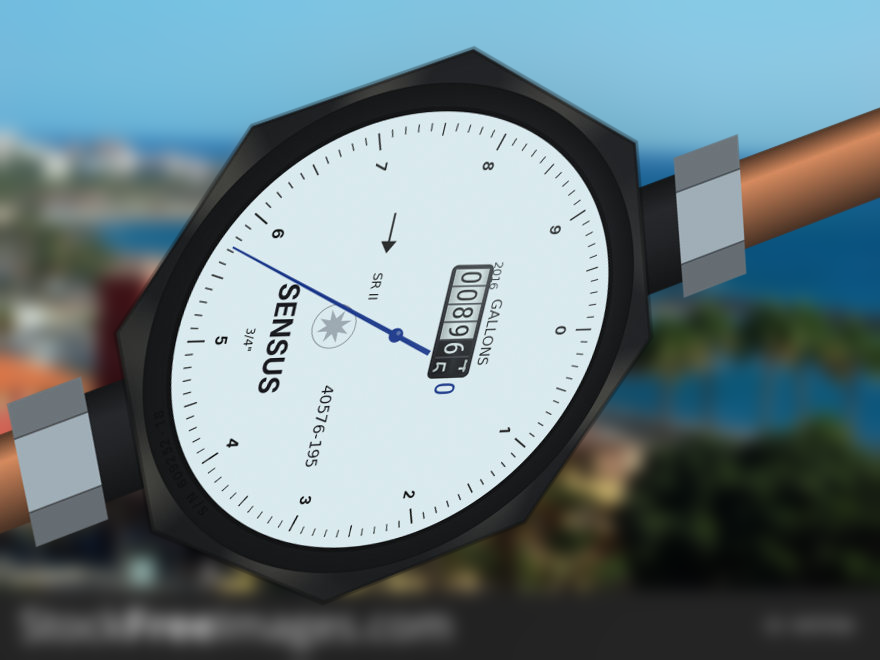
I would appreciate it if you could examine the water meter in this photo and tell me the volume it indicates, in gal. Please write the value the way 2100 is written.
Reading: 89645.7
